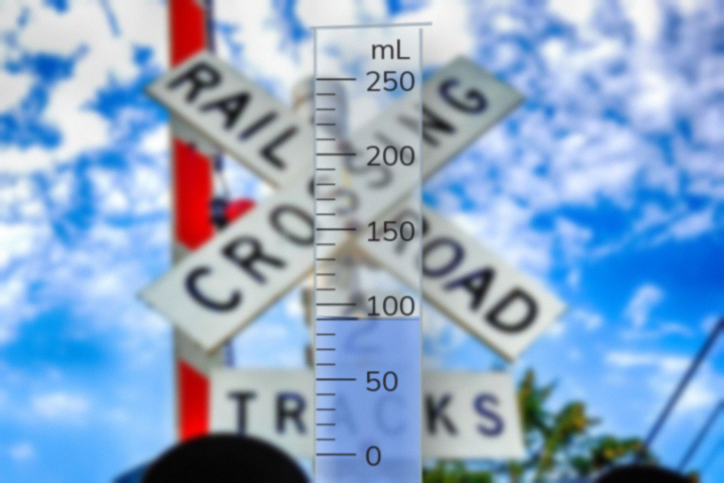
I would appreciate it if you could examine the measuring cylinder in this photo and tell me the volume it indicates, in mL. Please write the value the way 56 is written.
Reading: 90
